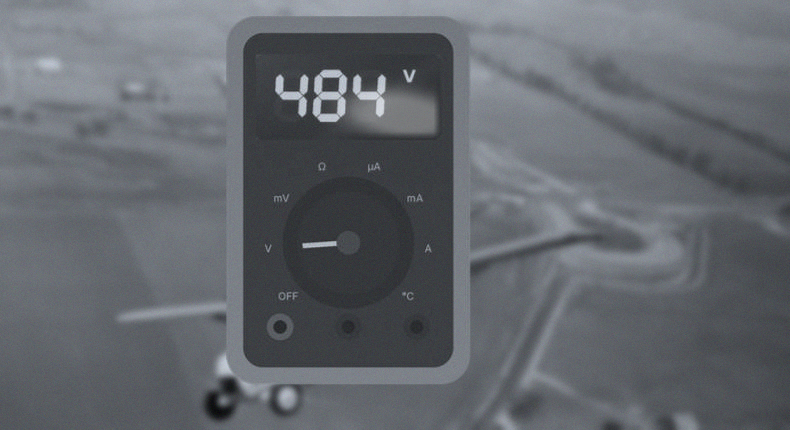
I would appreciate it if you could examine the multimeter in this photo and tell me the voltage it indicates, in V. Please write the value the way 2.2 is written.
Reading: 484
